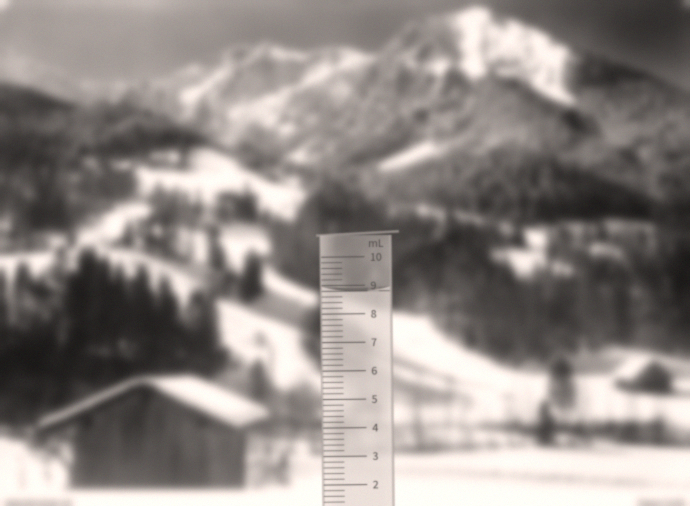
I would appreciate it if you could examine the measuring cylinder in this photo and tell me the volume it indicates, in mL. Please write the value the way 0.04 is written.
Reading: 8.8
